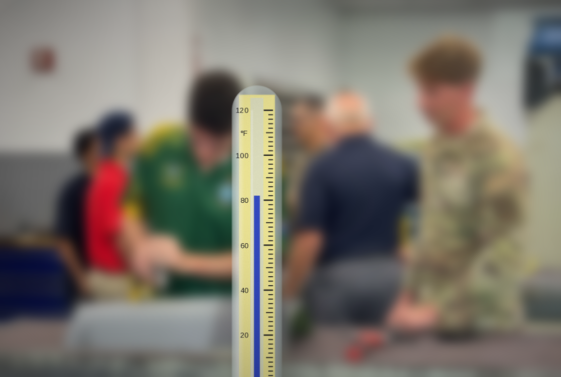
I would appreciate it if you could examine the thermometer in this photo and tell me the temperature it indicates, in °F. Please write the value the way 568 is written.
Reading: 82
